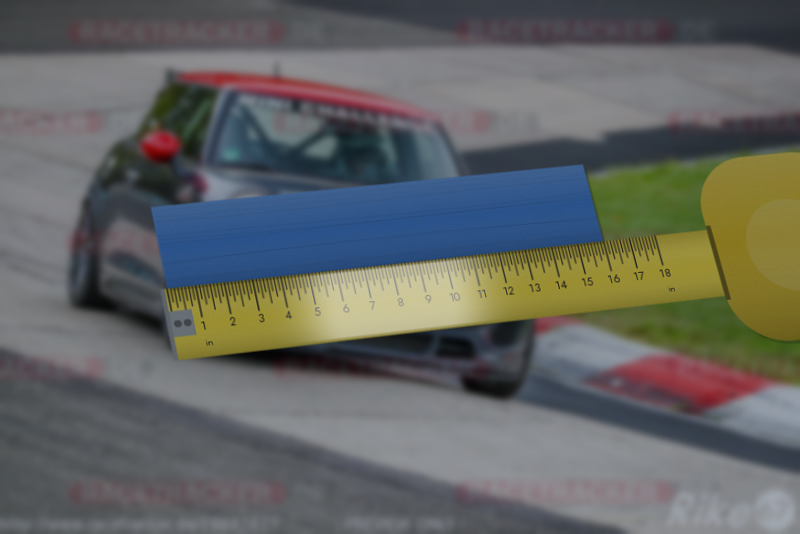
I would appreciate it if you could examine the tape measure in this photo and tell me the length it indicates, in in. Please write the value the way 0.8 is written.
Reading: 16
